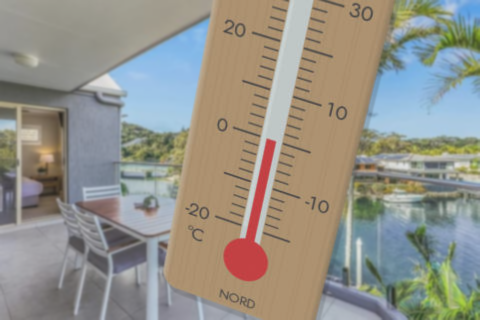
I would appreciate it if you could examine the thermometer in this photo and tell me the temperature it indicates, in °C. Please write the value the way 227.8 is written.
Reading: 0
